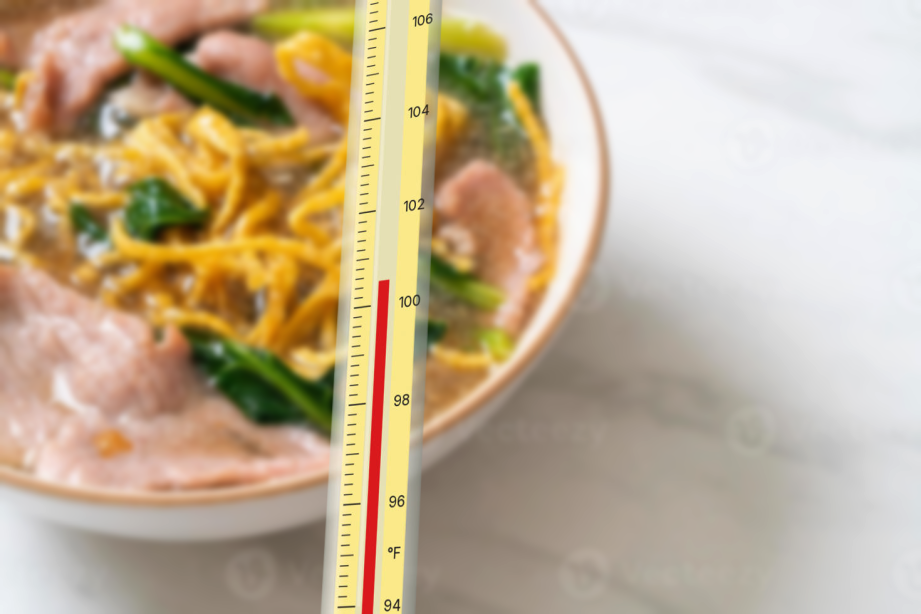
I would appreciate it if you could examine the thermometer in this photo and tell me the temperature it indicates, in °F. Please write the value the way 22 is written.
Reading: 100.5
